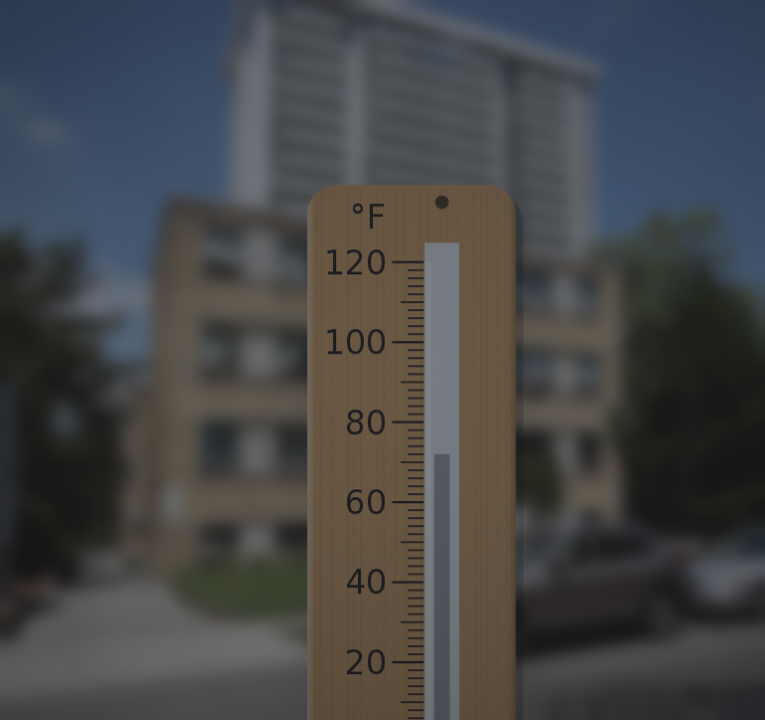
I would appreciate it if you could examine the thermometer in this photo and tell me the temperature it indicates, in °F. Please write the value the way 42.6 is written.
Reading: 72
